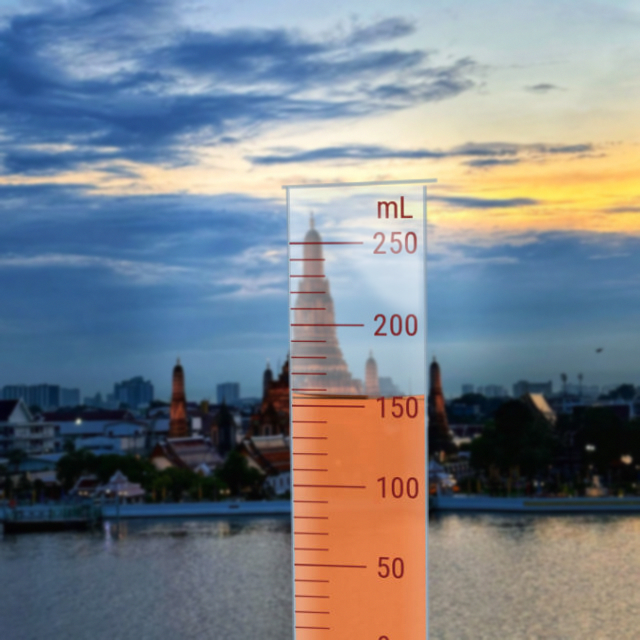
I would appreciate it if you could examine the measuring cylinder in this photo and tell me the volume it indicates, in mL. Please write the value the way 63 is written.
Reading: 155
